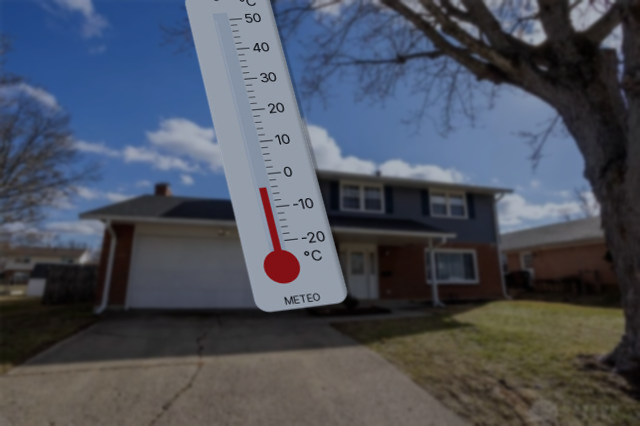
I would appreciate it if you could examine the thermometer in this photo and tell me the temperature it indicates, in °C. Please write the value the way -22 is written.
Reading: -4
